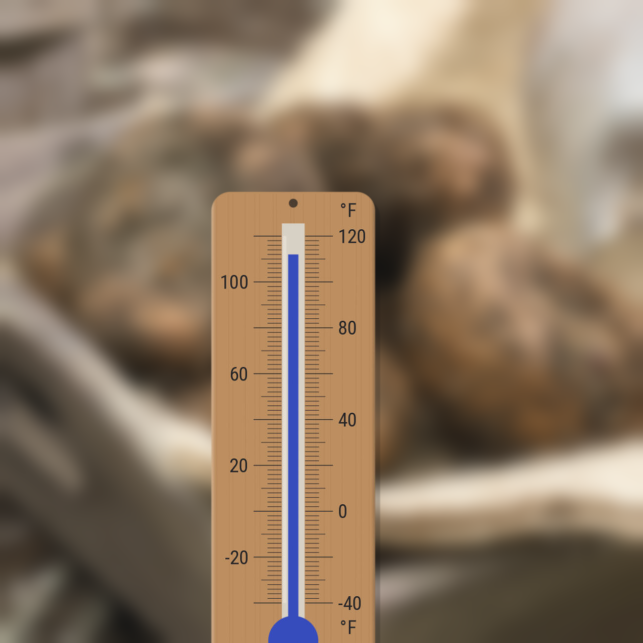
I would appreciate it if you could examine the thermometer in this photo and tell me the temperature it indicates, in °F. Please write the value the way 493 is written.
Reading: 112
